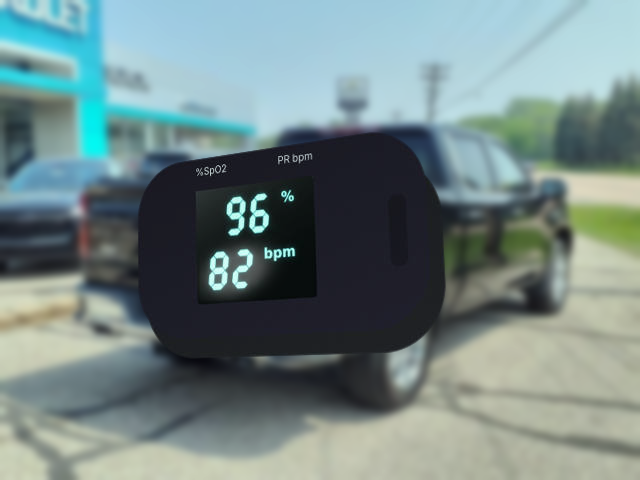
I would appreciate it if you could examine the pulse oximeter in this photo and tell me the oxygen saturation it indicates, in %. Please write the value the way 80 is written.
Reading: 96
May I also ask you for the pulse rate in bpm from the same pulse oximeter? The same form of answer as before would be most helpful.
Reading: 82
